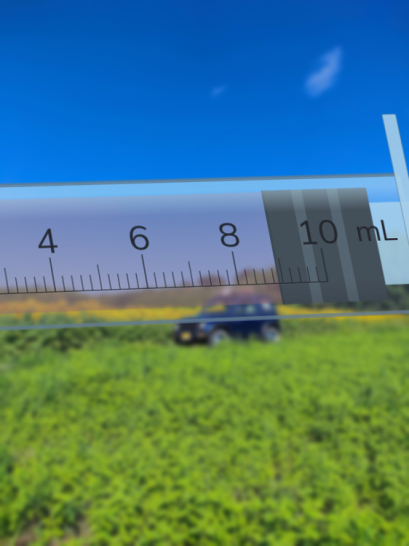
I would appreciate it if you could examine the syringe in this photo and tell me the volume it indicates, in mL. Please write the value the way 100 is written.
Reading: 8.9
